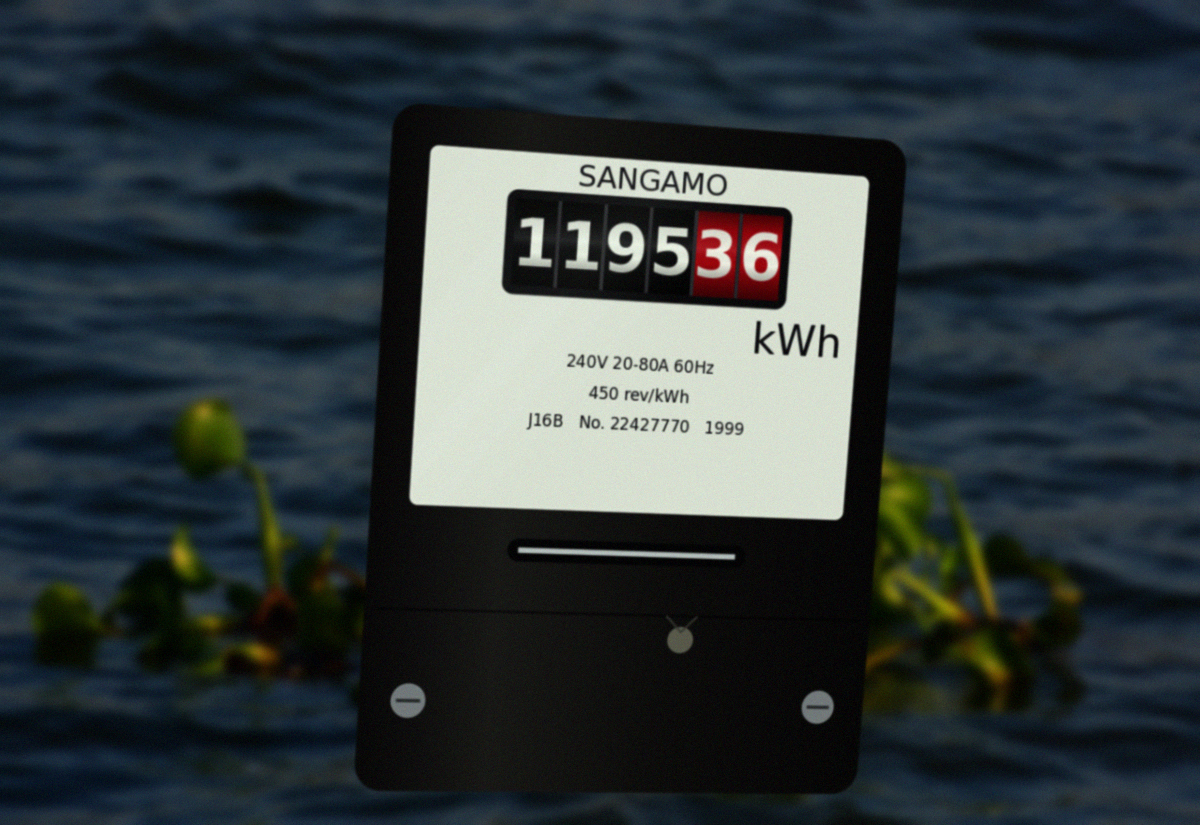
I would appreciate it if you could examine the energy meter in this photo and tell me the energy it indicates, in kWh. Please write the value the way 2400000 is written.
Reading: 1195.36
